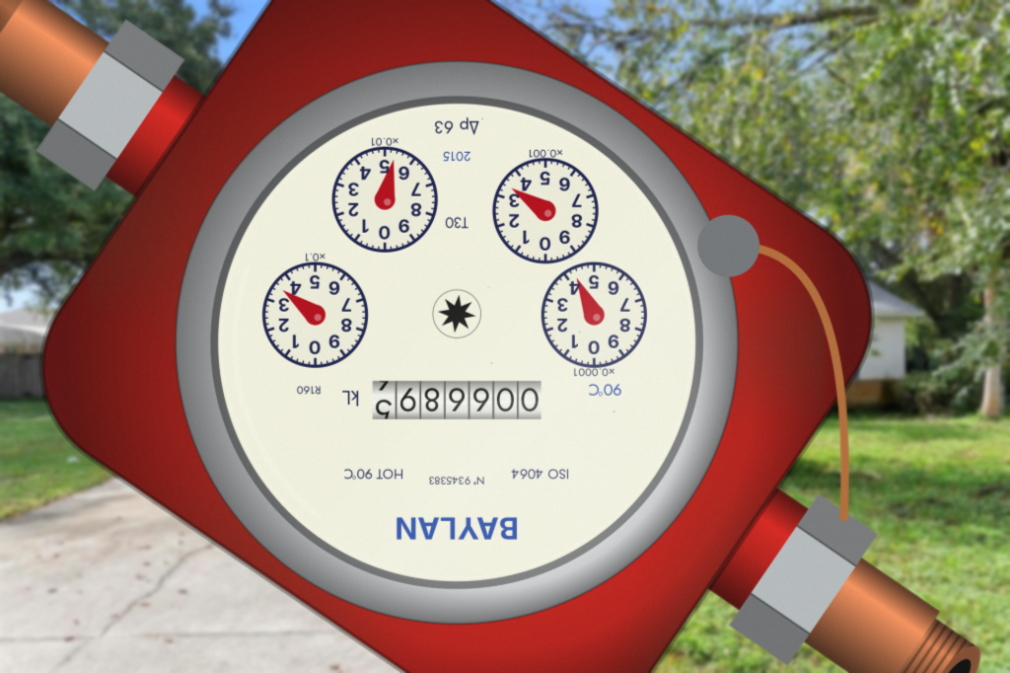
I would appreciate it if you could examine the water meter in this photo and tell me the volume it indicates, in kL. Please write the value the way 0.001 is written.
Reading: 66895.3534
